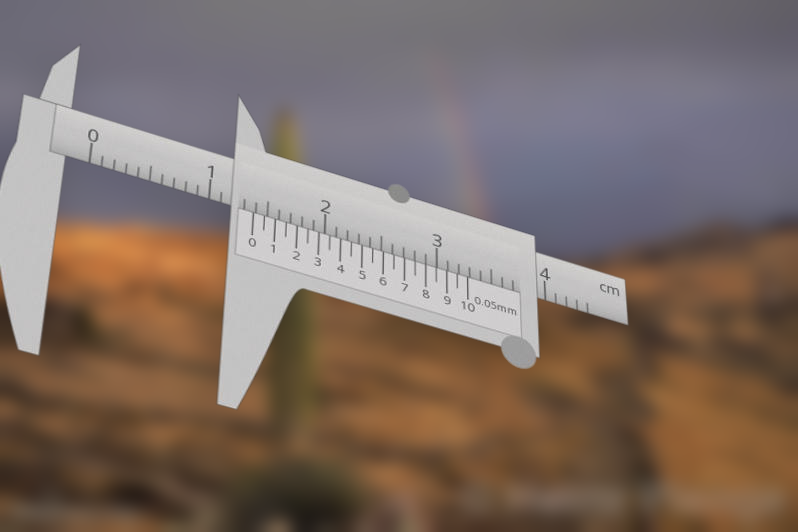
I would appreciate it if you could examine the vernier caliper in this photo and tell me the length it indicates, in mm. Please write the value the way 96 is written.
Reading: 13.8
